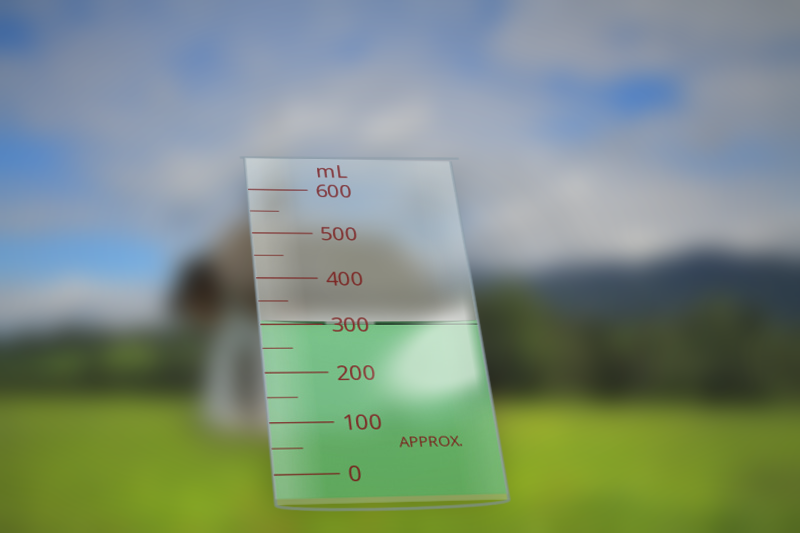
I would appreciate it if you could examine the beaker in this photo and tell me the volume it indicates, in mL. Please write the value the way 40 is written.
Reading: 300
